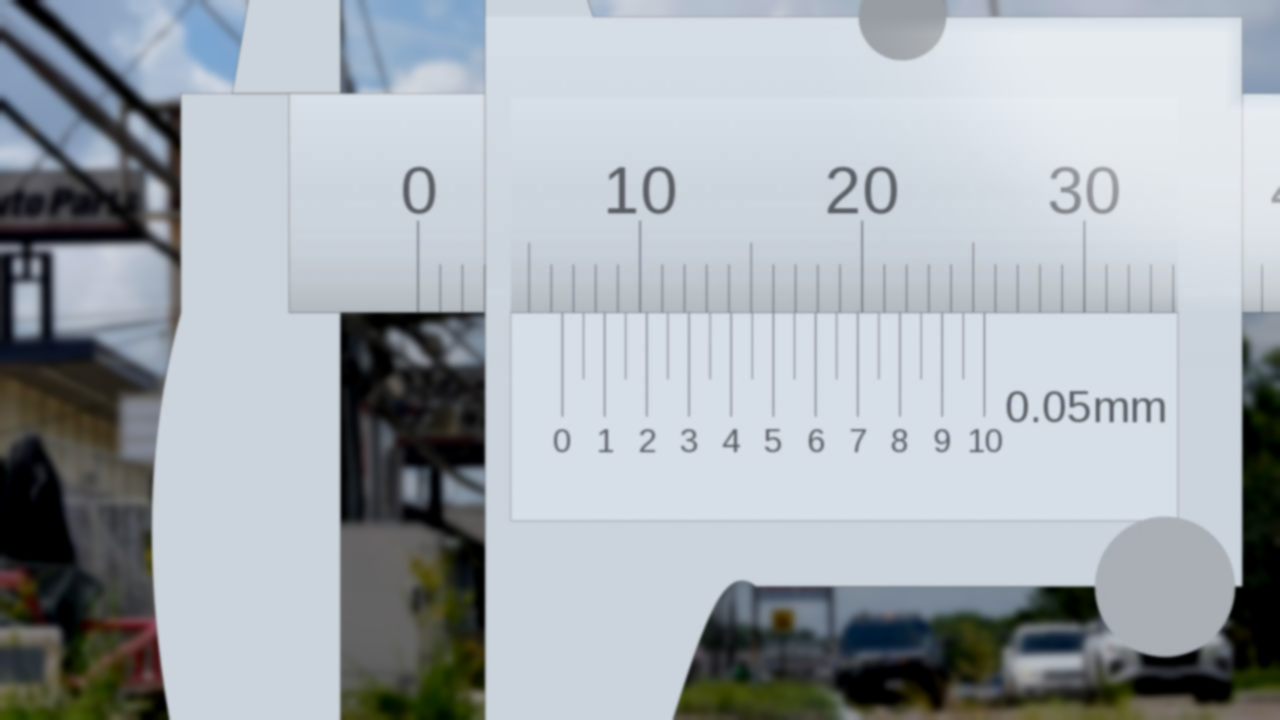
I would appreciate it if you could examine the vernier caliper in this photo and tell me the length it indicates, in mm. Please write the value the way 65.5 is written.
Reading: 6.5
